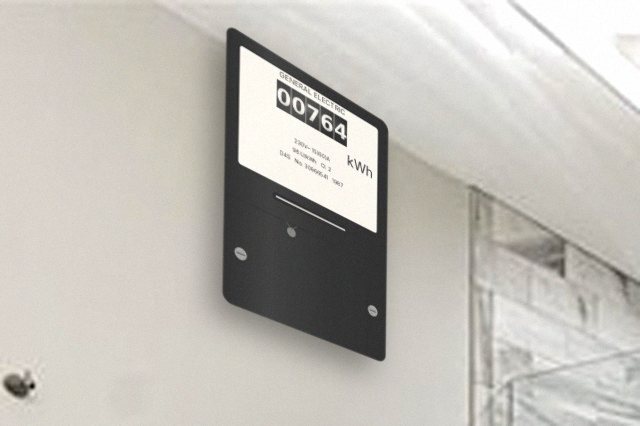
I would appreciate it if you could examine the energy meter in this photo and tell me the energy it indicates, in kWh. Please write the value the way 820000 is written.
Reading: 764
